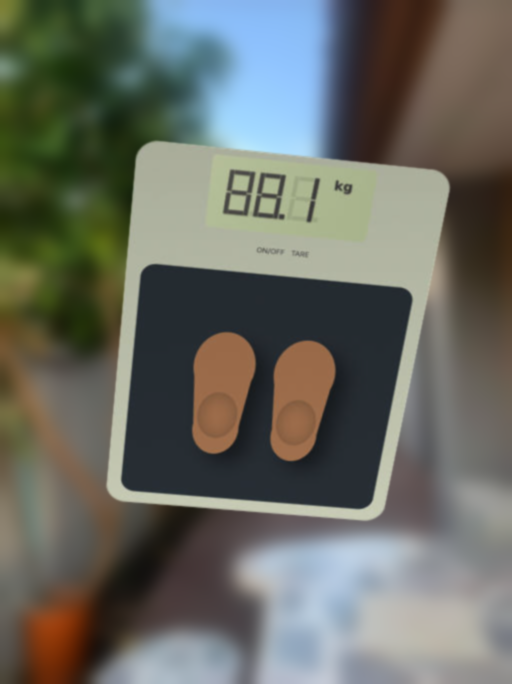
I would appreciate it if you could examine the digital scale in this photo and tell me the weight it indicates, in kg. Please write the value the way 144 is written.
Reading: 88.1
